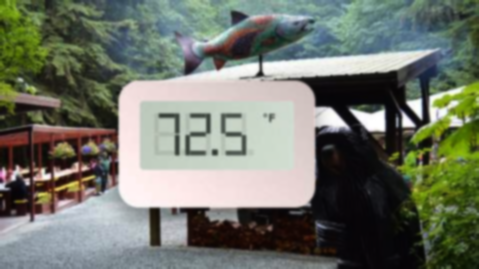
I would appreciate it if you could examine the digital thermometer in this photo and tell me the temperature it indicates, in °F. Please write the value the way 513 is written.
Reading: 72.5
